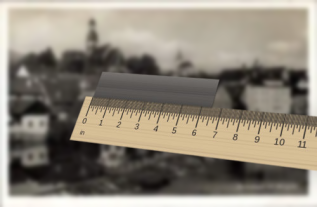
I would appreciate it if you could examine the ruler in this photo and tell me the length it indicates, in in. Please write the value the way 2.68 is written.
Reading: 6.5
